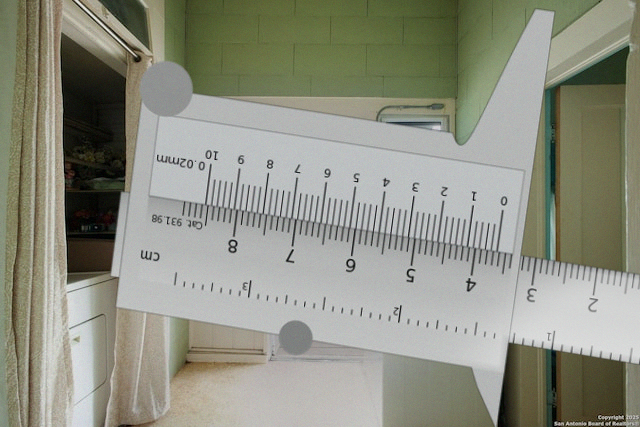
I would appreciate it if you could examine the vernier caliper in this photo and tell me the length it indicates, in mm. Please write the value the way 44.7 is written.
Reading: 36.4
